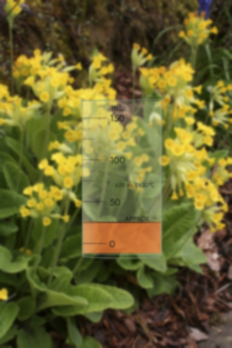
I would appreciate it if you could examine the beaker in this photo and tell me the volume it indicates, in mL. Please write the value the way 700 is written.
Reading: 25
